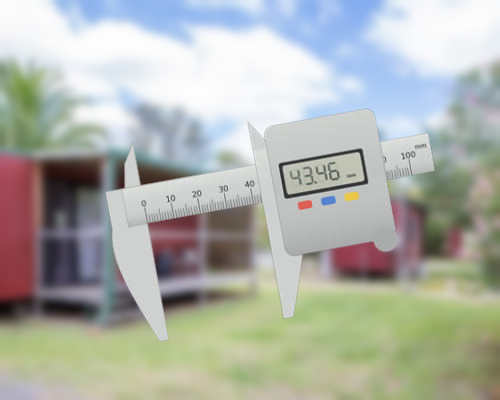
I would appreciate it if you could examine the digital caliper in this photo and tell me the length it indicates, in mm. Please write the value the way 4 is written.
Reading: 43.46
